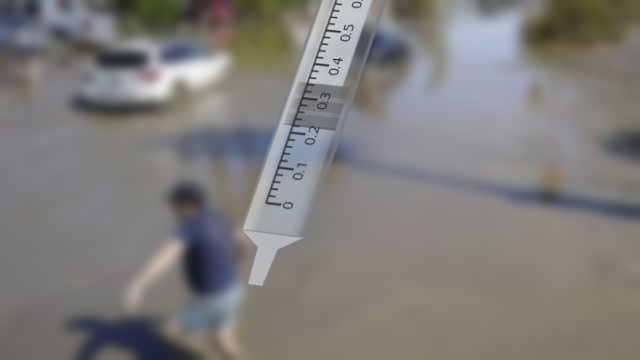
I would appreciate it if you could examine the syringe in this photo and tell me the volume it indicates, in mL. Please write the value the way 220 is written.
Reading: 0.22
